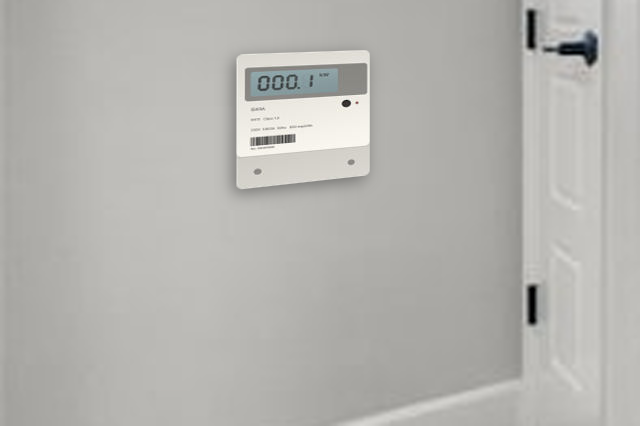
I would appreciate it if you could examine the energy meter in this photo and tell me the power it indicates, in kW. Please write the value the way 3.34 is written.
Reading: 0.1
